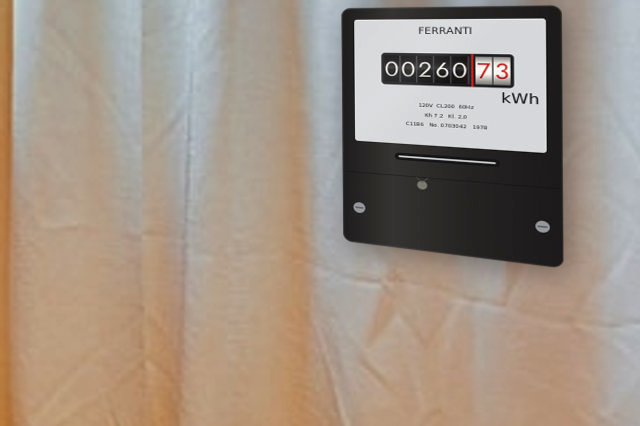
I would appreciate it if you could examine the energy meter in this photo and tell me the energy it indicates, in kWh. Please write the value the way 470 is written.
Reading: 260.73
